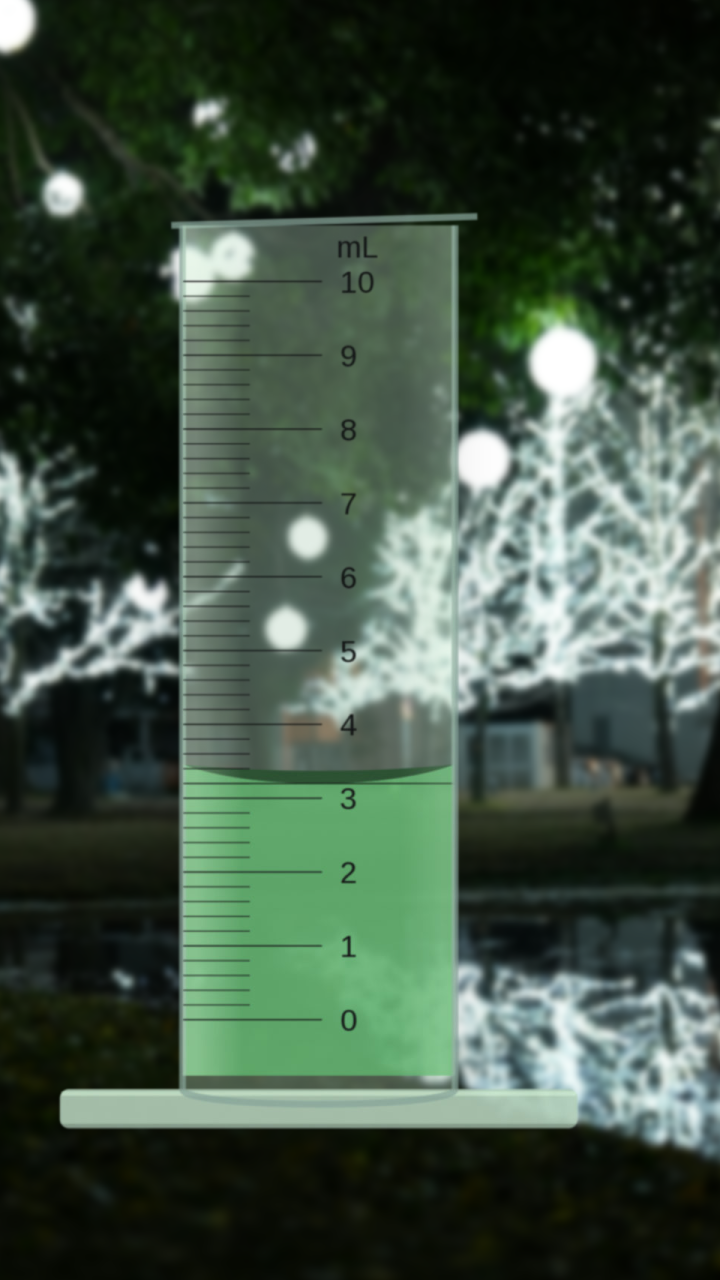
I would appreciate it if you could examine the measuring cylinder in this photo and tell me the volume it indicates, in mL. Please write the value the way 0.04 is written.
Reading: 3.2
